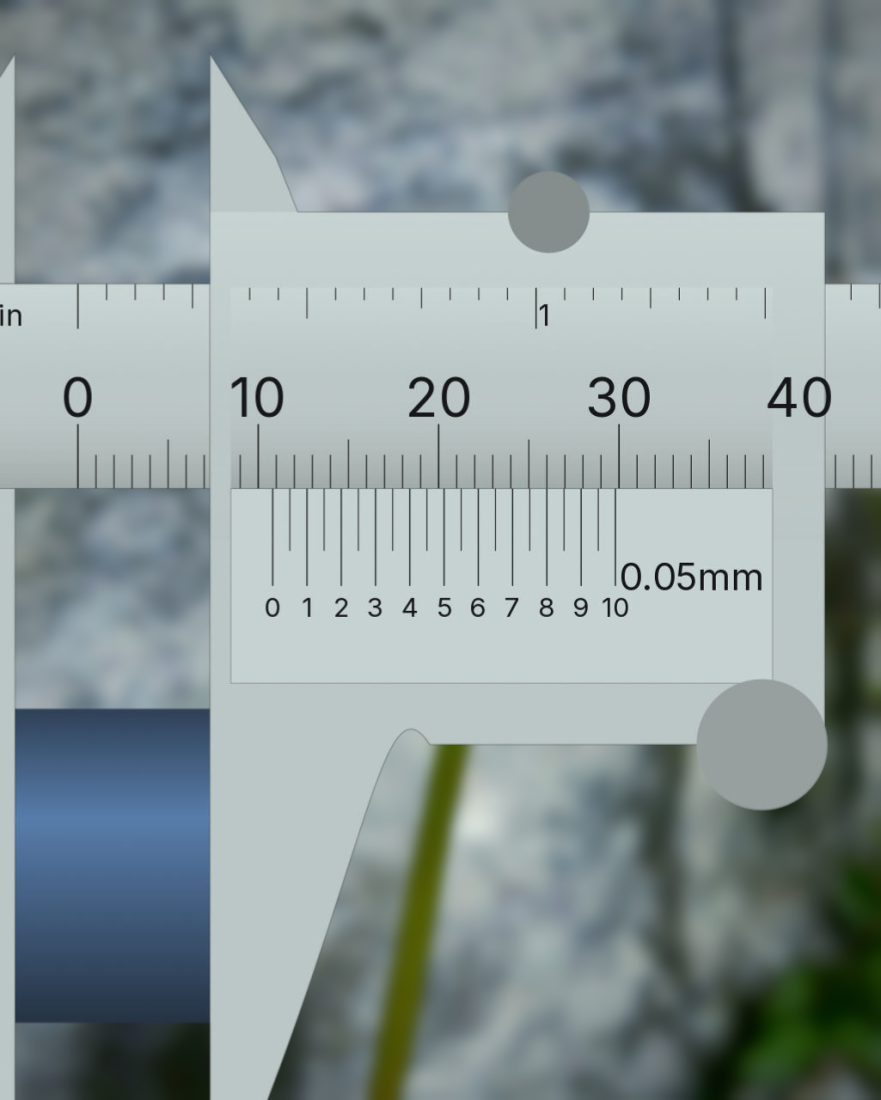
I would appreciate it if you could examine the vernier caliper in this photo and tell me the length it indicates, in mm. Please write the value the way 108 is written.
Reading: 10.8
